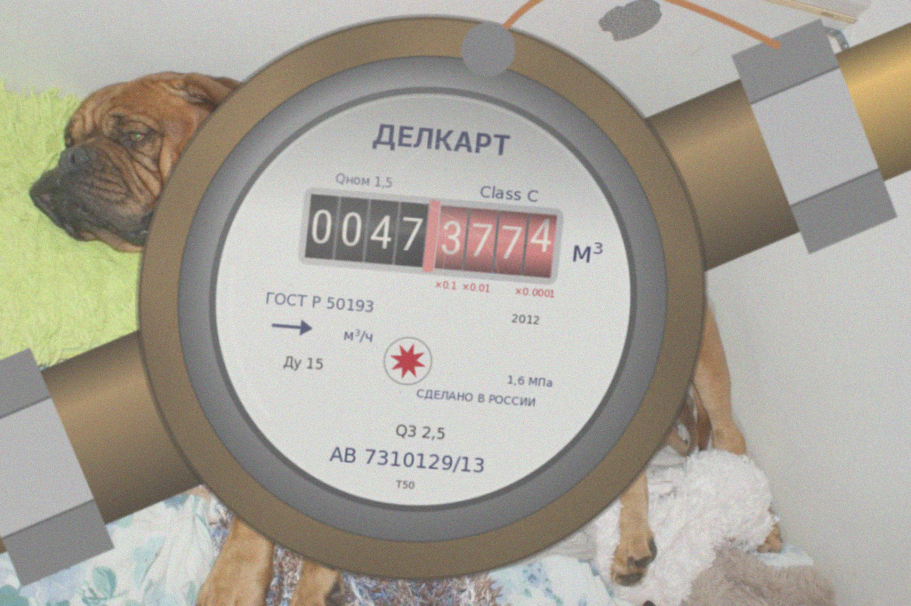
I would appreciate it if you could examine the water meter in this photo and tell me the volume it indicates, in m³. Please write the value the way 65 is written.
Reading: 47.3774
